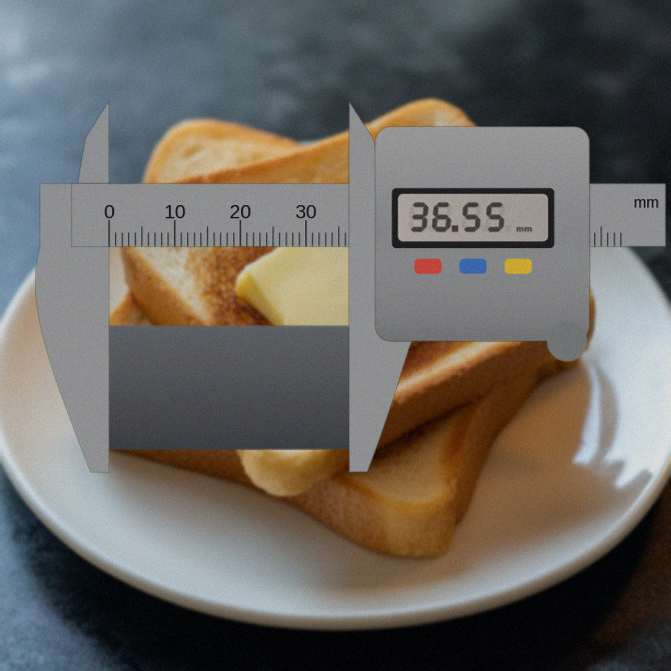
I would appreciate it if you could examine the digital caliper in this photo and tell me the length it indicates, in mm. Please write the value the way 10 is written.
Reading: 36.55
